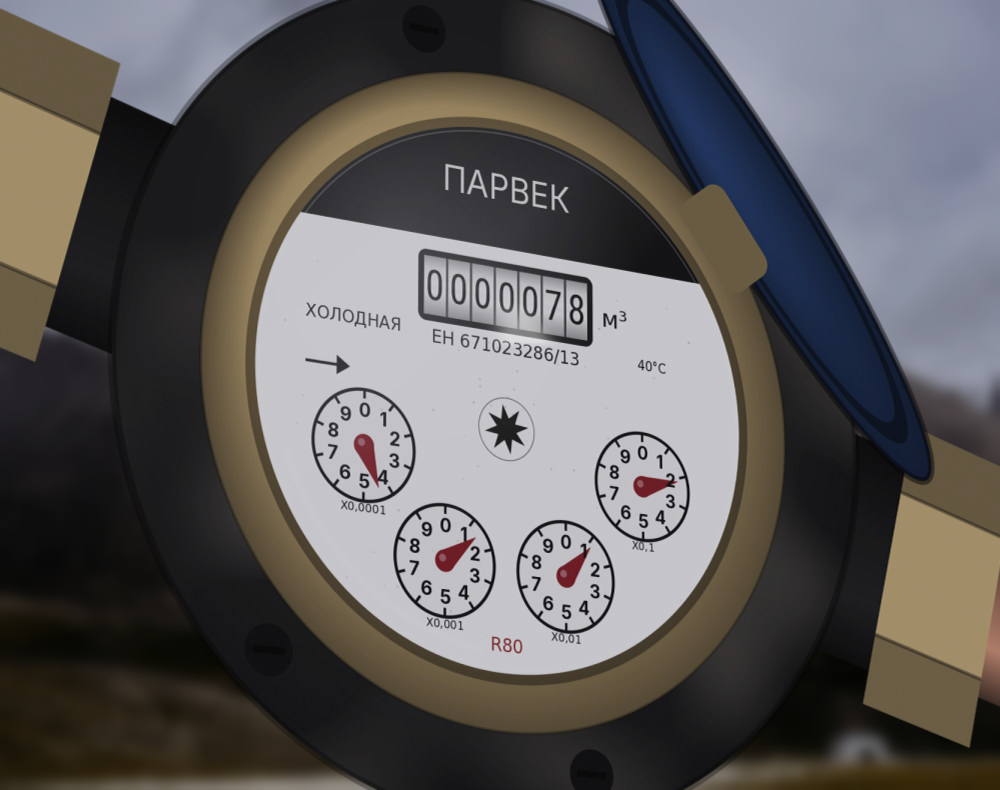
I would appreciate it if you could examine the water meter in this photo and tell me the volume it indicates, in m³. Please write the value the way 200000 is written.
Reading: 78.2114
